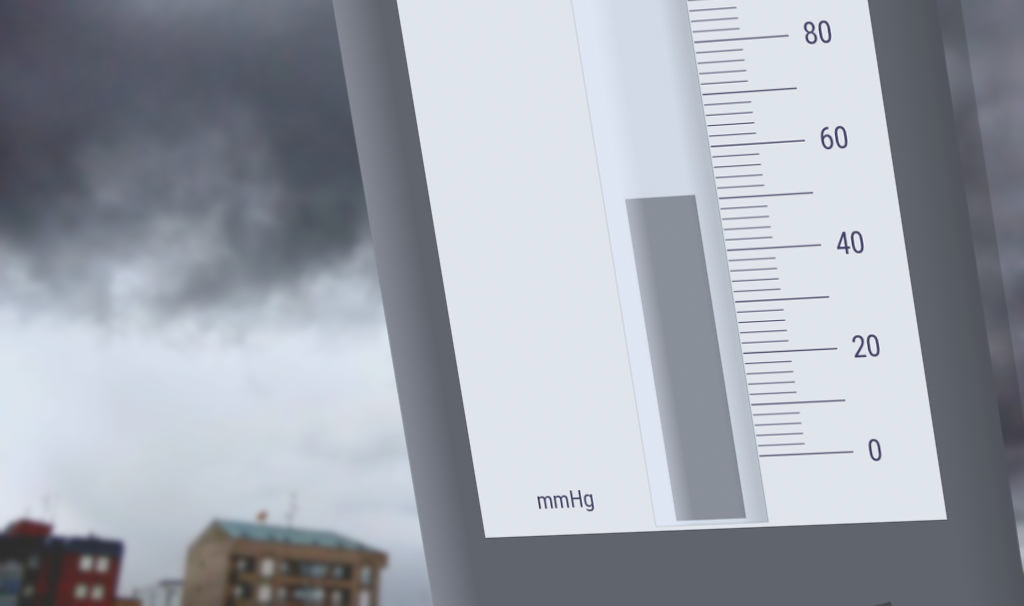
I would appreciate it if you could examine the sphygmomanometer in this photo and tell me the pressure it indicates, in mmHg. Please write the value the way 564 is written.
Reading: 51
